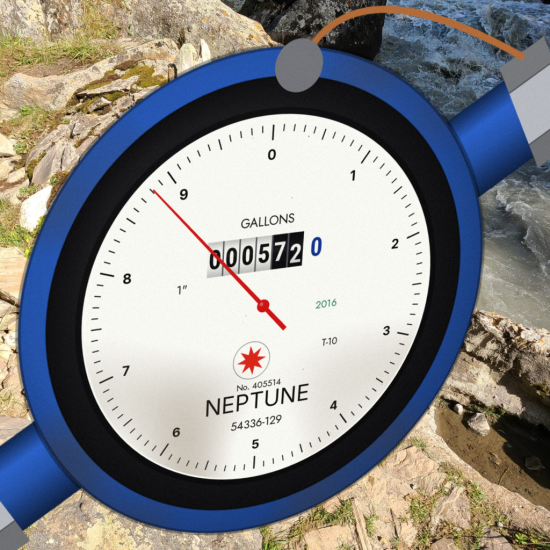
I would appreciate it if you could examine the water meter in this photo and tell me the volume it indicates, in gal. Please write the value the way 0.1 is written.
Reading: 5718.8
